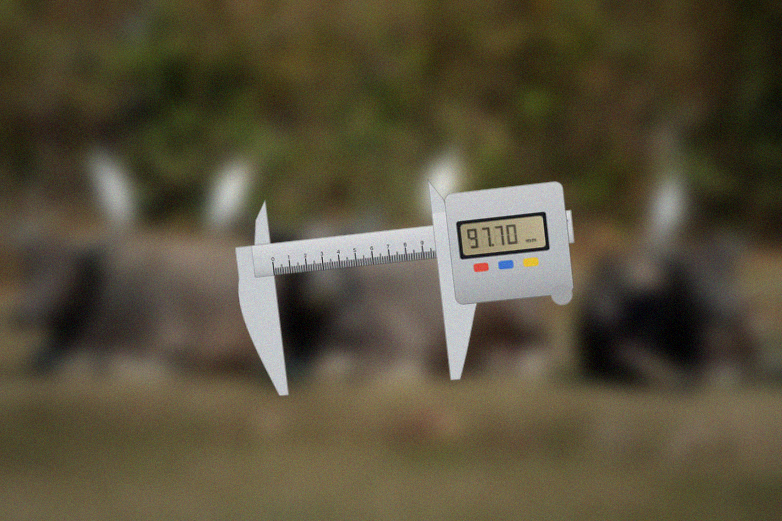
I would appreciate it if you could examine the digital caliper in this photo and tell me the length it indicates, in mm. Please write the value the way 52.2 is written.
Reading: 97.70
